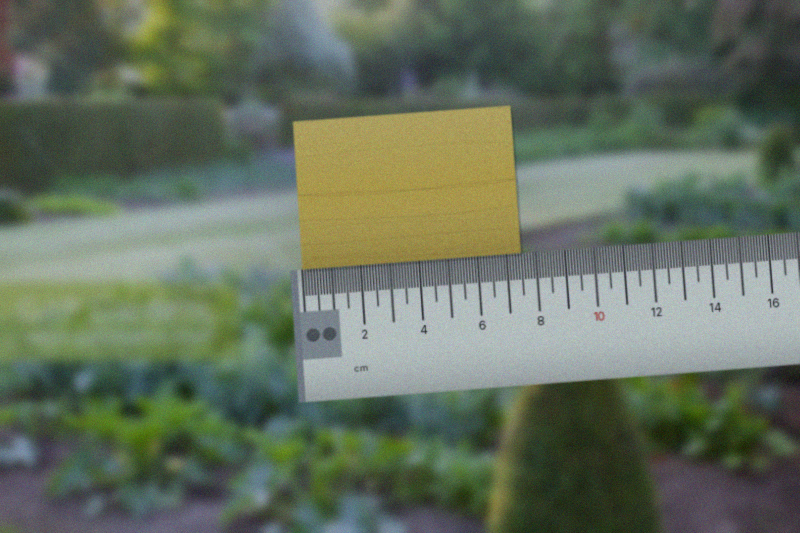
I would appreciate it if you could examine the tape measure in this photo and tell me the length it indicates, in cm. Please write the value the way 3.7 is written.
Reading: 7.5
